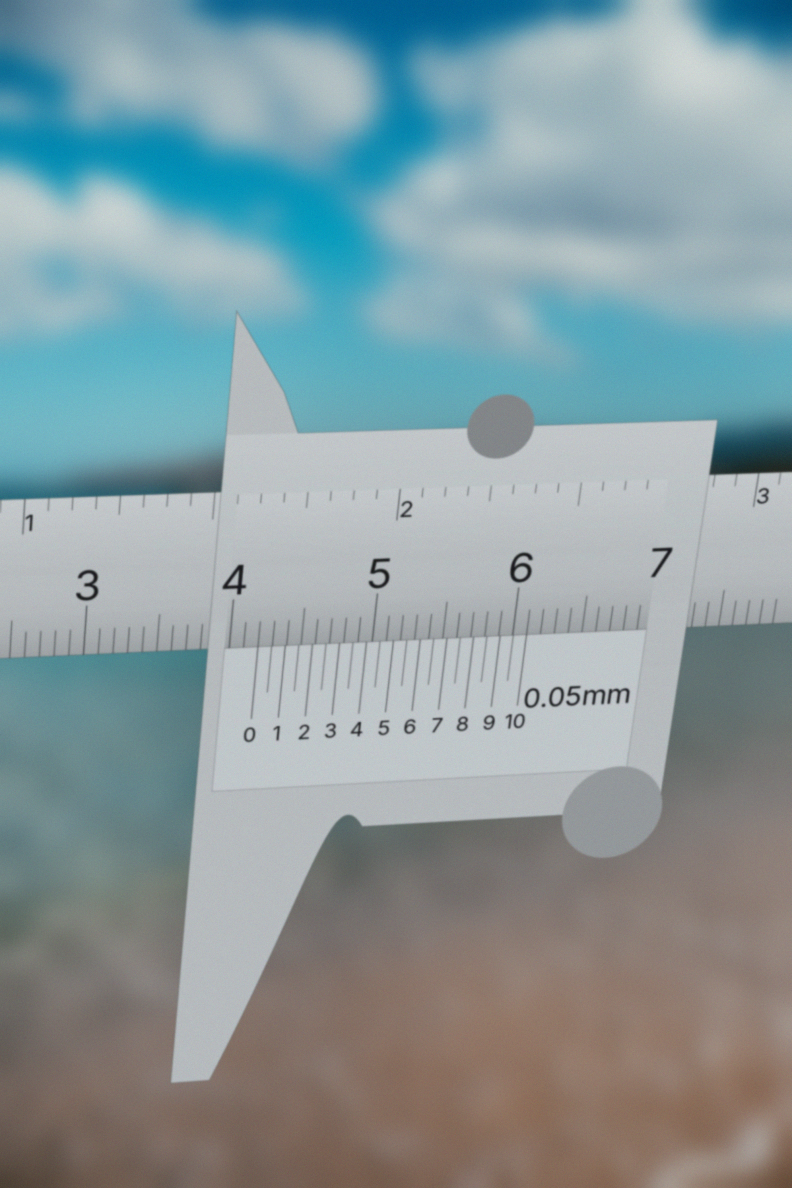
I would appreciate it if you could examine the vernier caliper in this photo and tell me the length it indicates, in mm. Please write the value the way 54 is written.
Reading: 42.0
